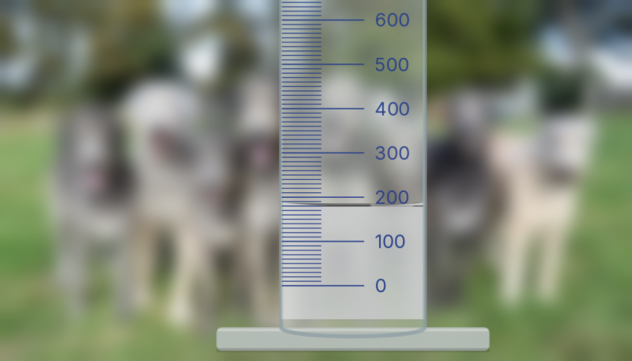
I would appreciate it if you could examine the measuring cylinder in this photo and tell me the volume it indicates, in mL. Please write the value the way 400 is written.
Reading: 180
